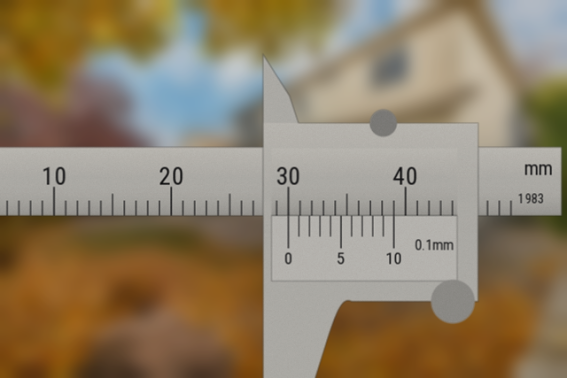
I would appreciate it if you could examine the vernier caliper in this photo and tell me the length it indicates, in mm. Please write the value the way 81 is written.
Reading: 30.0
